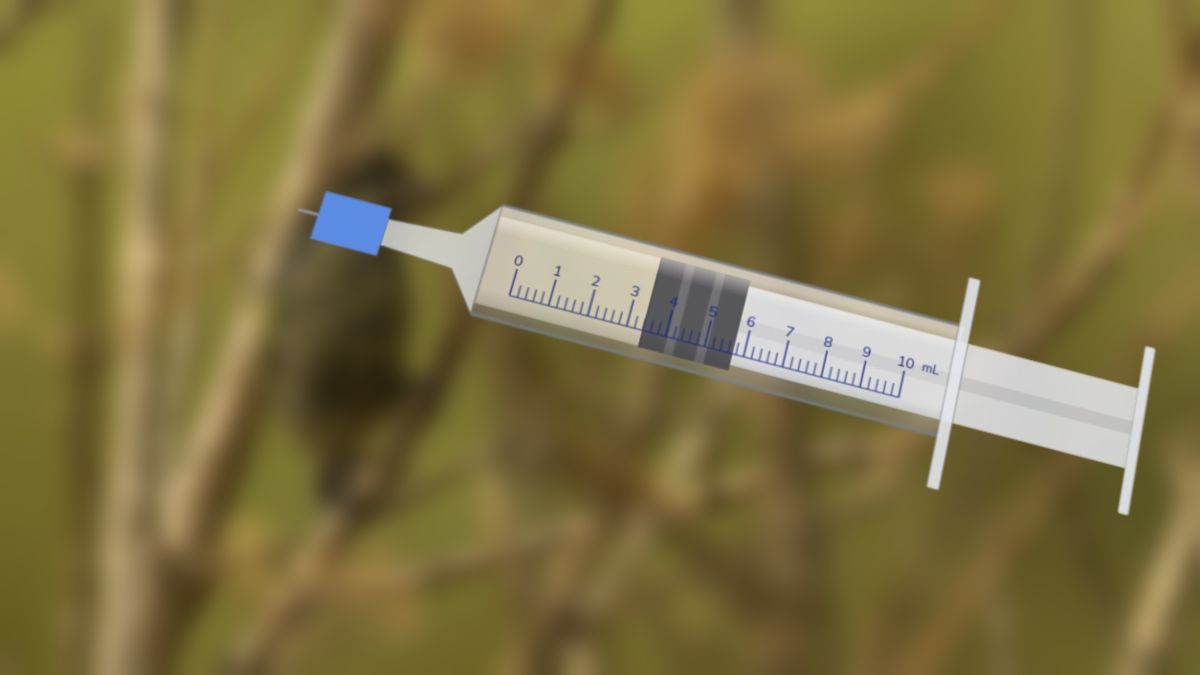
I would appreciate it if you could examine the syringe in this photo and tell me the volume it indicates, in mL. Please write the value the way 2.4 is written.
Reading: 3.4
